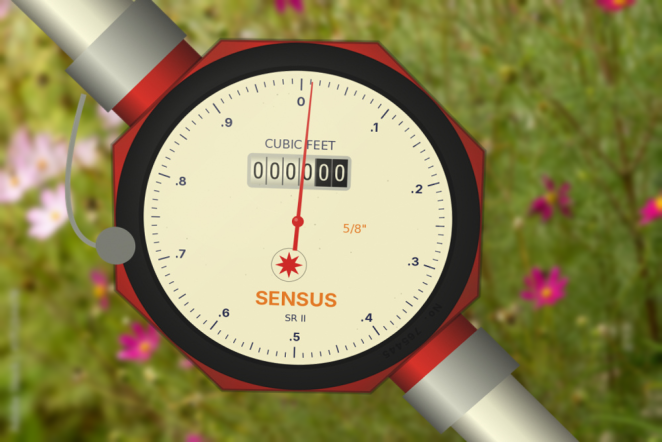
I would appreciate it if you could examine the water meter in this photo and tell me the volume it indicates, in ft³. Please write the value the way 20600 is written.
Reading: 0.01
